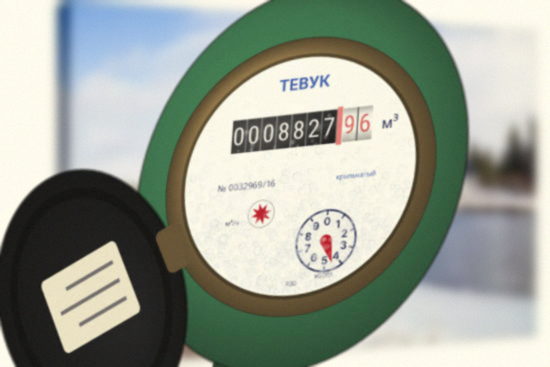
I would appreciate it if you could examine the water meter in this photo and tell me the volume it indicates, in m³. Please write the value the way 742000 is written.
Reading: 8827.964
